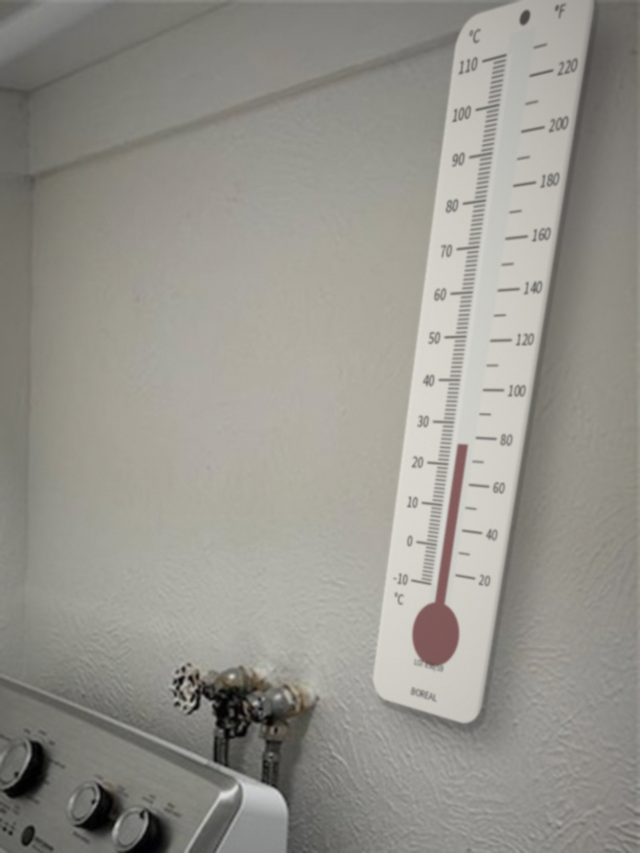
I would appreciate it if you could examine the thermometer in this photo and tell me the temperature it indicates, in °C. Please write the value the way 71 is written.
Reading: 25
